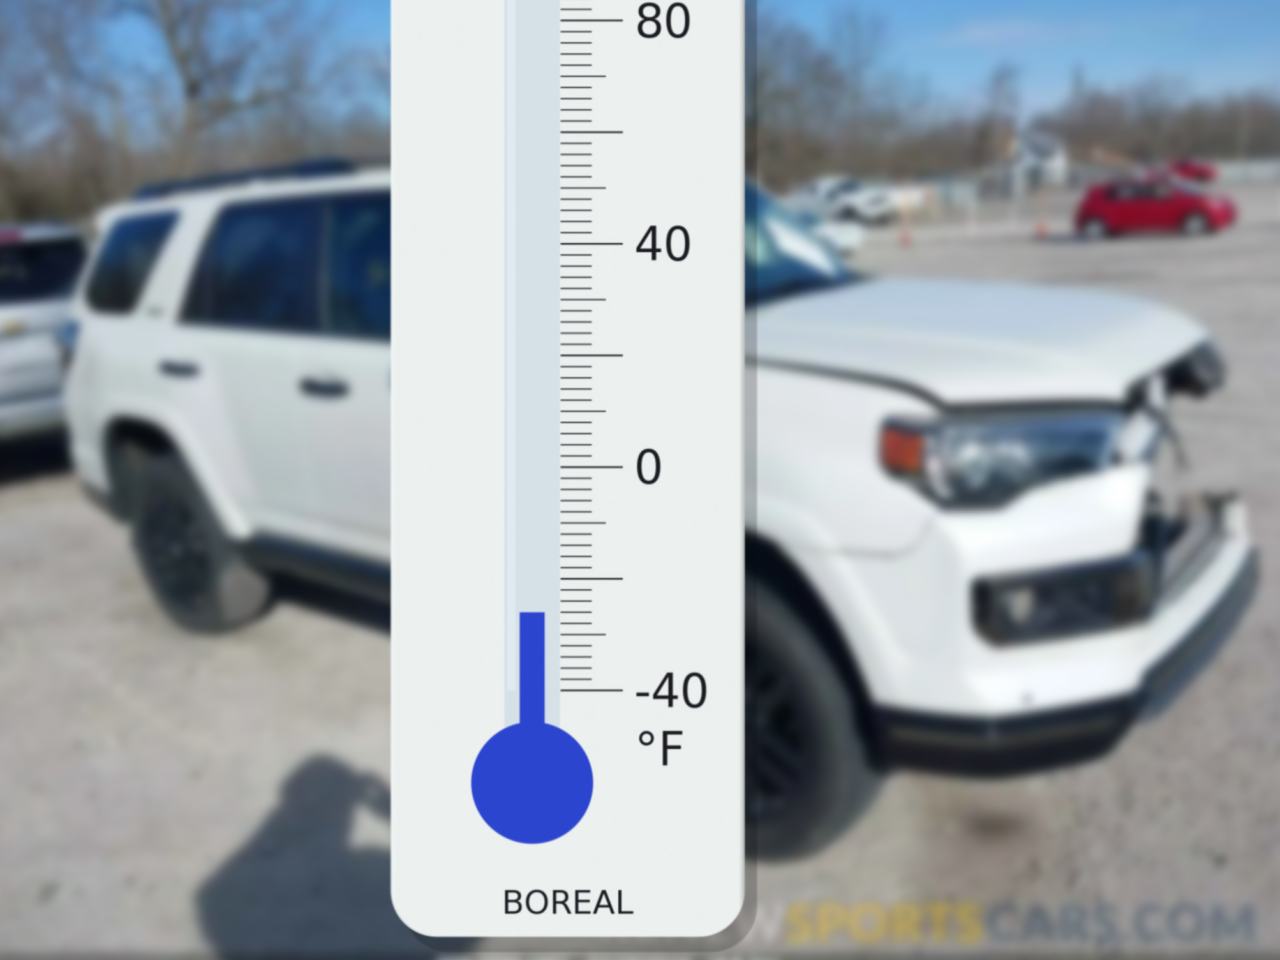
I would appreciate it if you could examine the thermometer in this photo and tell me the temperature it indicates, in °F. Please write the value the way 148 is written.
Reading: -26
